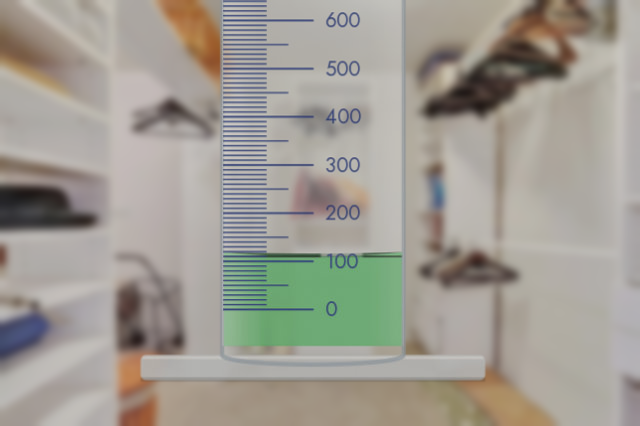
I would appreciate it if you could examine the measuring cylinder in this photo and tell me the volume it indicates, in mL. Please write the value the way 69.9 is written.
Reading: 110
